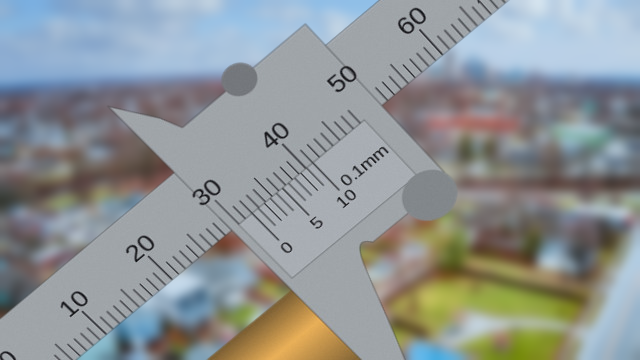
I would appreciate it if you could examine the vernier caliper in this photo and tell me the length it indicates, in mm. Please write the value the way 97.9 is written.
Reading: 32.0
